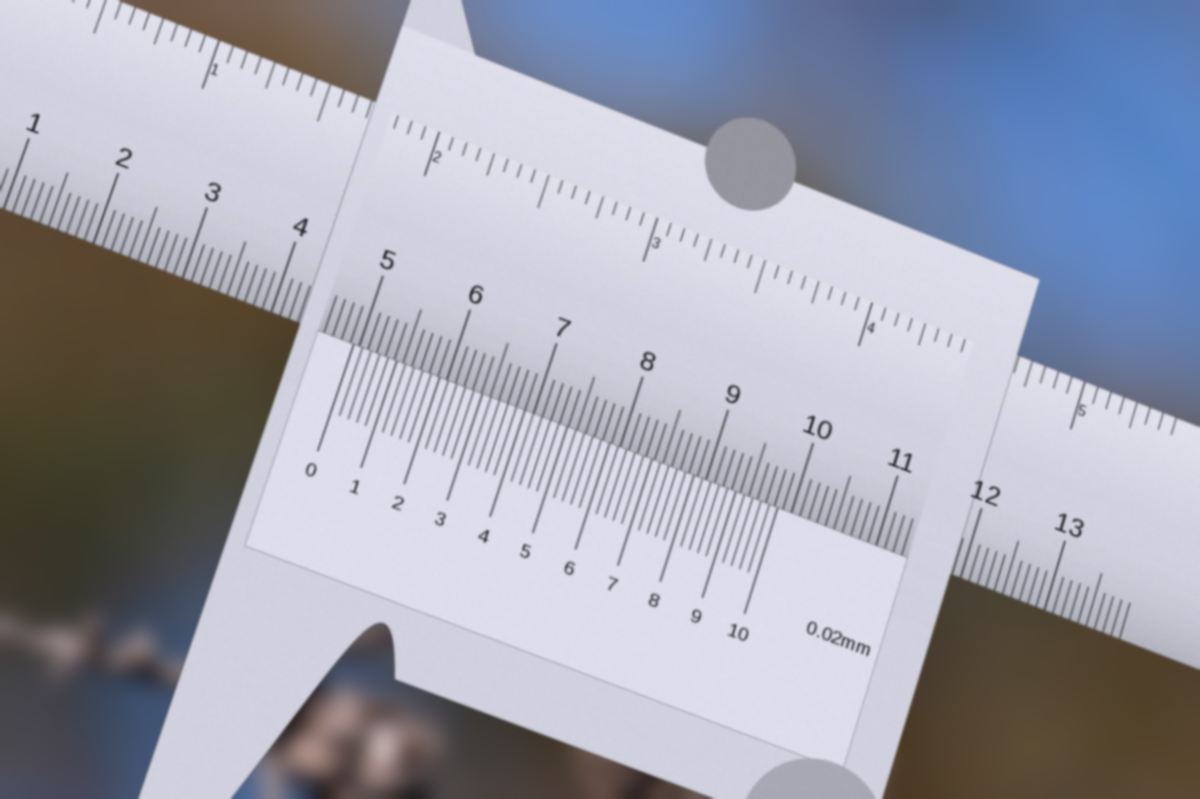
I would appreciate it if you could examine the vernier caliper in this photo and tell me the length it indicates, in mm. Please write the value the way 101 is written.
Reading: 49.4
